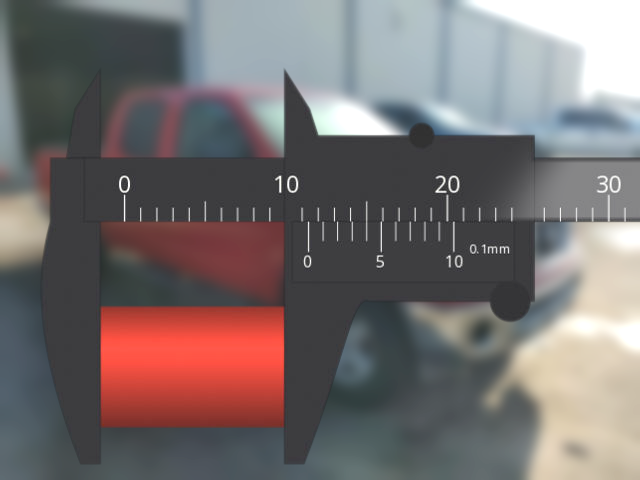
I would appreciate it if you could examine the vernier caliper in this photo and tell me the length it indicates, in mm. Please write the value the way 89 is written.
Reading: 11.4
